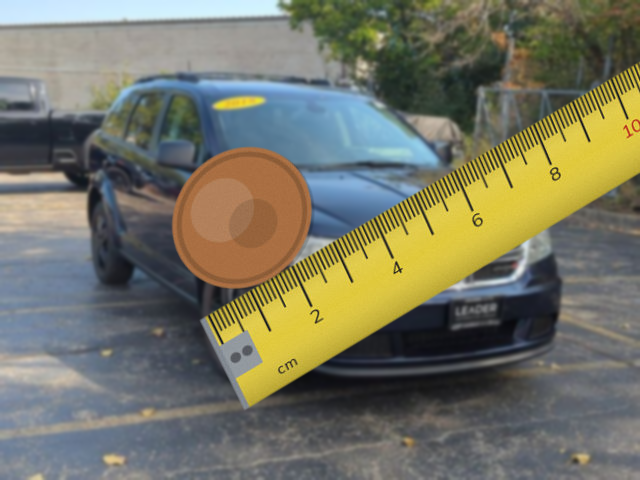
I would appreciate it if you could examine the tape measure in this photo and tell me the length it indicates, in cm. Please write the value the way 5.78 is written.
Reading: 3
